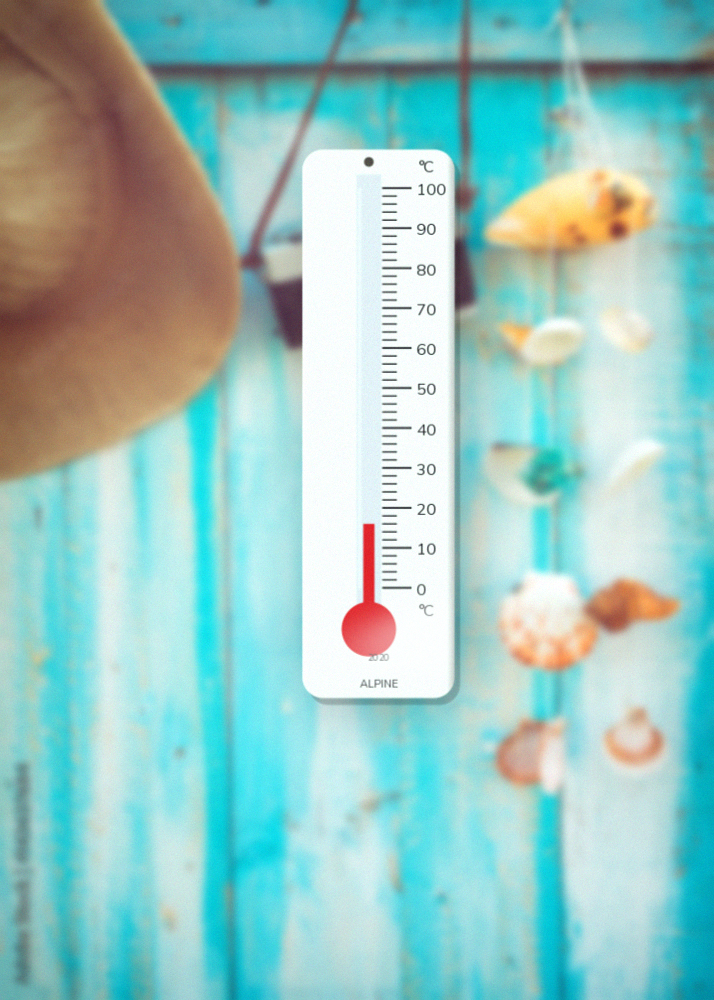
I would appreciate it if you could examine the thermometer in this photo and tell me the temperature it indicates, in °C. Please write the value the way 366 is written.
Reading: 16
